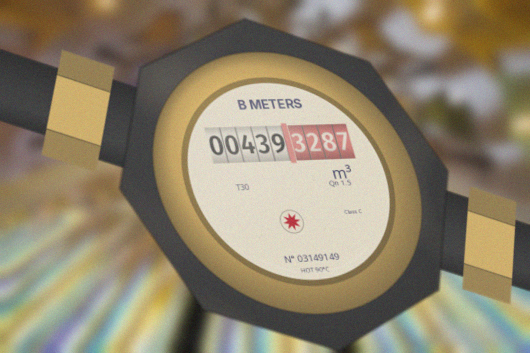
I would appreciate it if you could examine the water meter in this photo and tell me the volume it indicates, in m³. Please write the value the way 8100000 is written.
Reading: 439.3287
